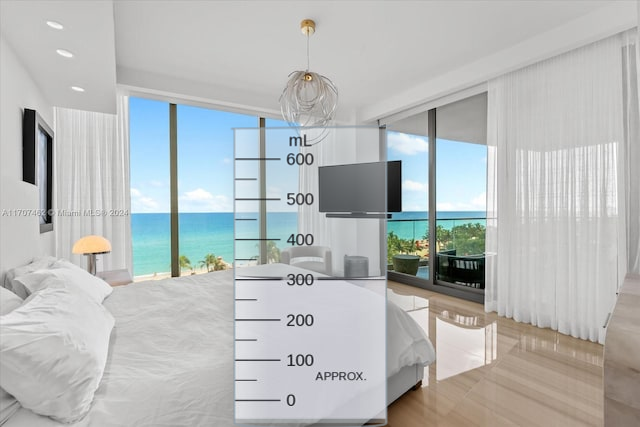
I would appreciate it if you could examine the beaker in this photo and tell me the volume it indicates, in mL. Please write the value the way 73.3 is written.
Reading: 300
